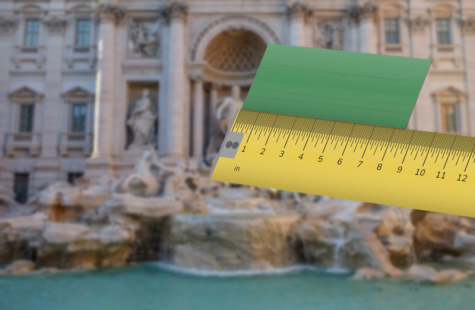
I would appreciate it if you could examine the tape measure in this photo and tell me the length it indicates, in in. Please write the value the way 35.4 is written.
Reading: 8.5
